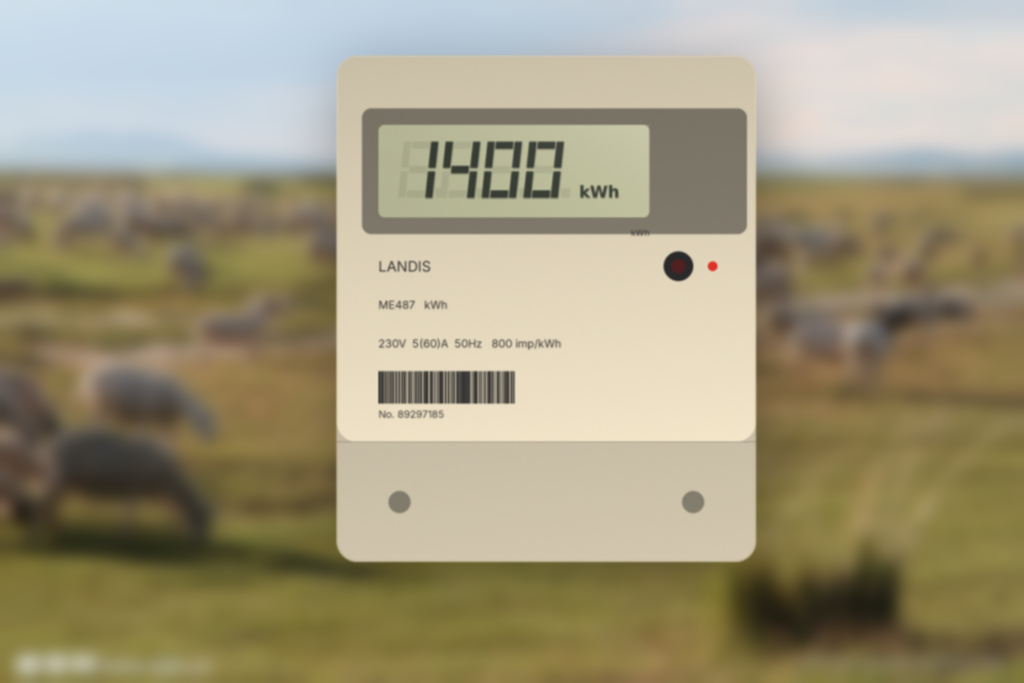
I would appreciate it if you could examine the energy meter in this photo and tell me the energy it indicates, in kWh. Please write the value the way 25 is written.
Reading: 1400
